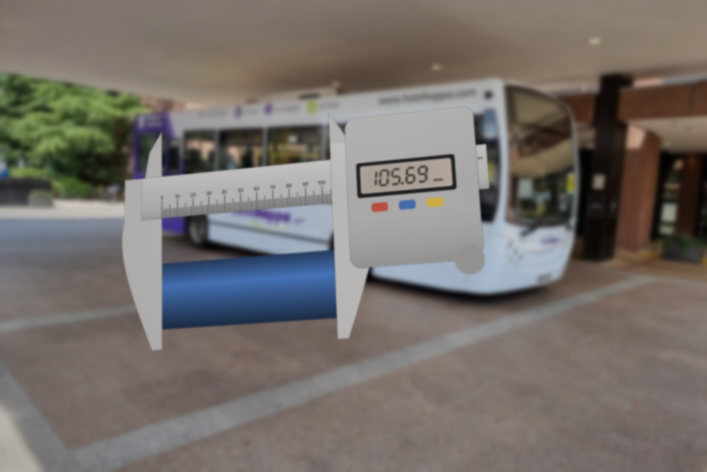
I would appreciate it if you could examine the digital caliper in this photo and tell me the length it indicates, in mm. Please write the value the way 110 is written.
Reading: 105.69
